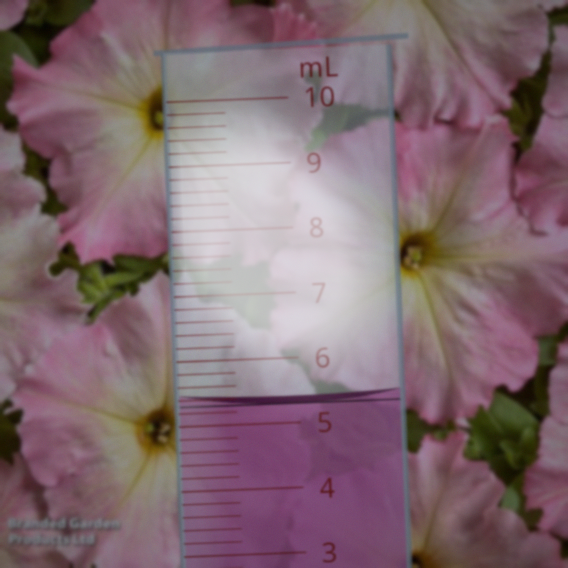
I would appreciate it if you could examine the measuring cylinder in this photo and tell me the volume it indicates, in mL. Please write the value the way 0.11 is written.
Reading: 5.3
